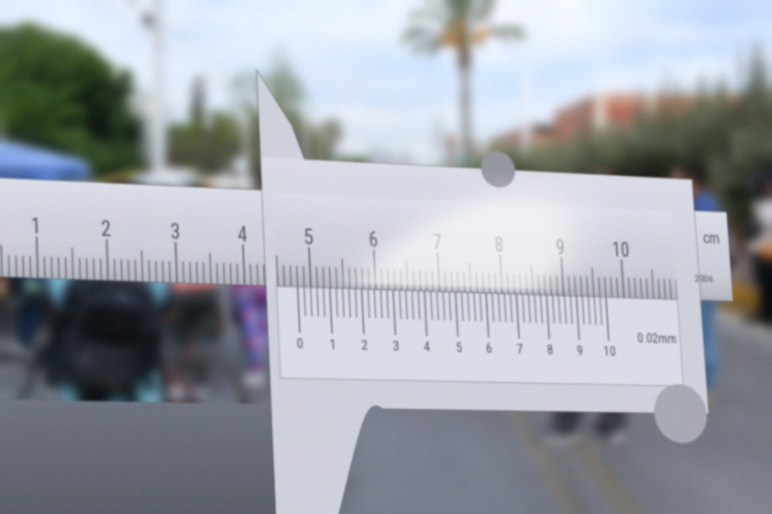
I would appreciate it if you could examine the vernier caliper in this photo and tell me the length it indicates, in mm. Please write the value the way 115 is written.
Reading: 48.0
